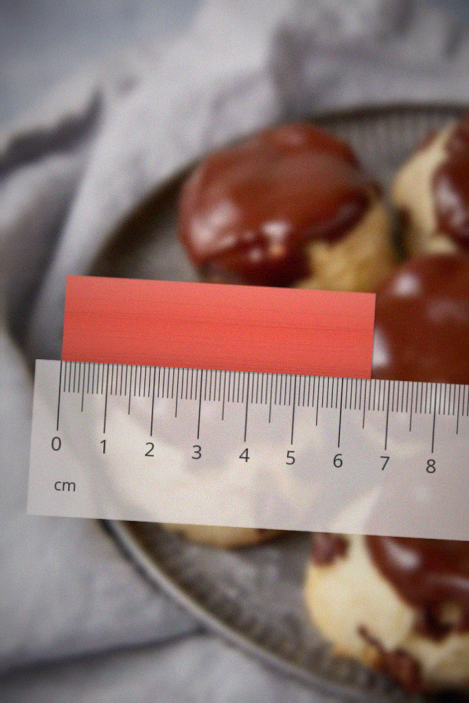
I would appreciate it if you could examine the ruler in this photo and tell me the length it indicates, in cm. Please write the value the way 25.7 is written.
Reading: 6.6
